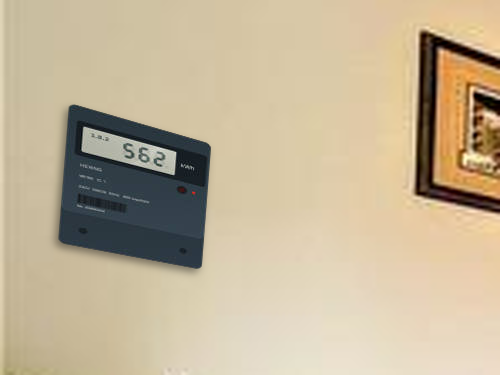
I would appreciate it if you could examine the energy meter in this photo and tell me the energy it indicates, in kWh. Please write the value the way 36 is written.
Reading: 562
